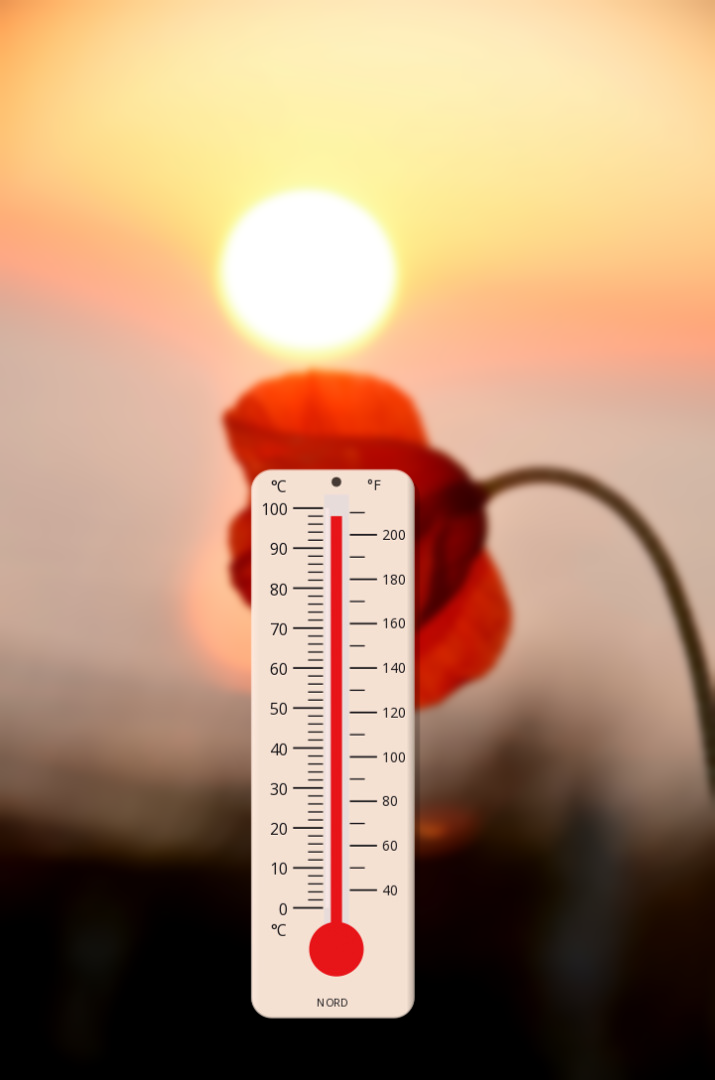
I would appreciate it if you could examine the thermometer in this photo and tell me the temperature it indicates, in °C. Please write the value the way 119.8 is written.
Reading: 98
